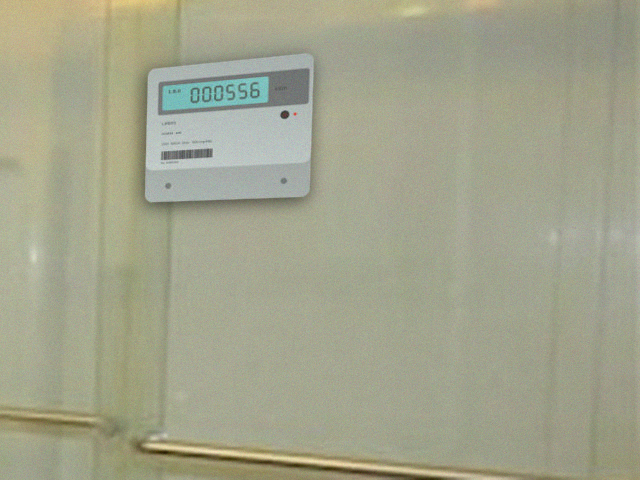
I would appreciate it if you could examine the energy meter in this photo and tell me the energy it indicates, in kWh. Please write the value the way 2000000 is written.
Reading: 556
